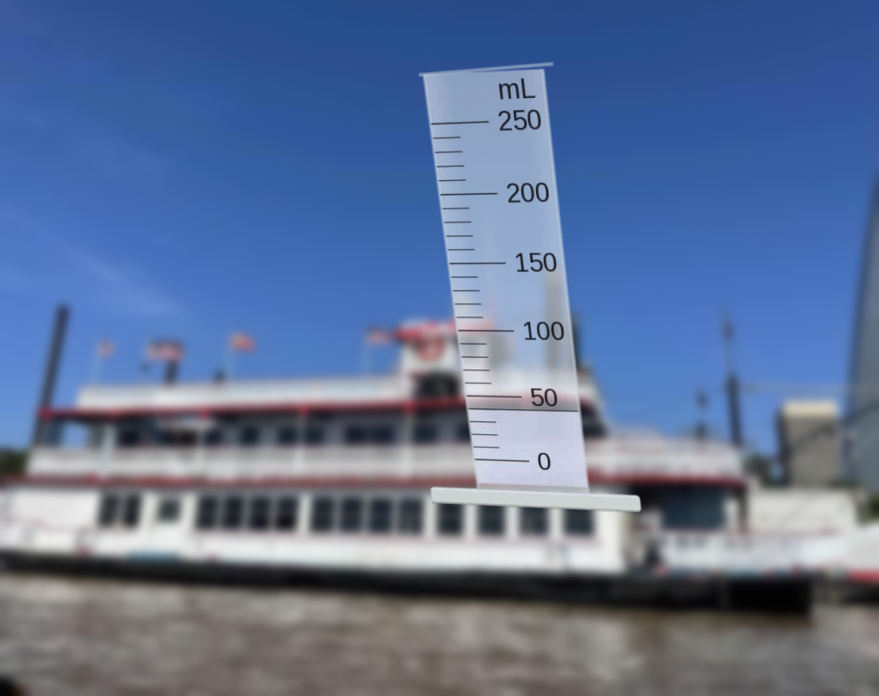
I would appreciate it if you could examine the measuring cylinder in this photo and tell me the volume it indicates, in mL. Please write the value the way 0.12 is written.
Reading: 40
